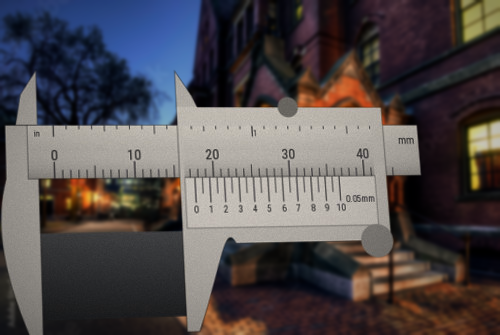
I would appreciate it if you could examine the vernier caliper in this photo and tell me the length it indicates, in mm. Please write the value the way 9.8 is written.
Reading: 17.6
